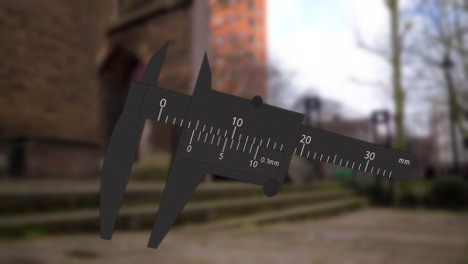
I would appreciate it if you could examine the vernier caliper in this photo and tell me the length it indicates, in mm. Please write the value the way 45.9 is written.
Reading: 4.8
